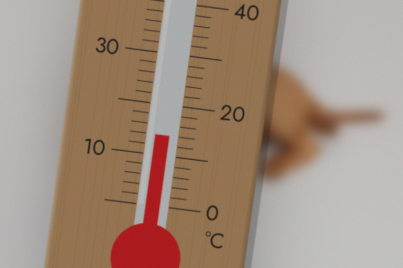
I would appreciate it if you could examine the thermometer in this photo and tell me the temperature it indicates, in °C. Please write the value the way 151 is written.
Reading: 14
